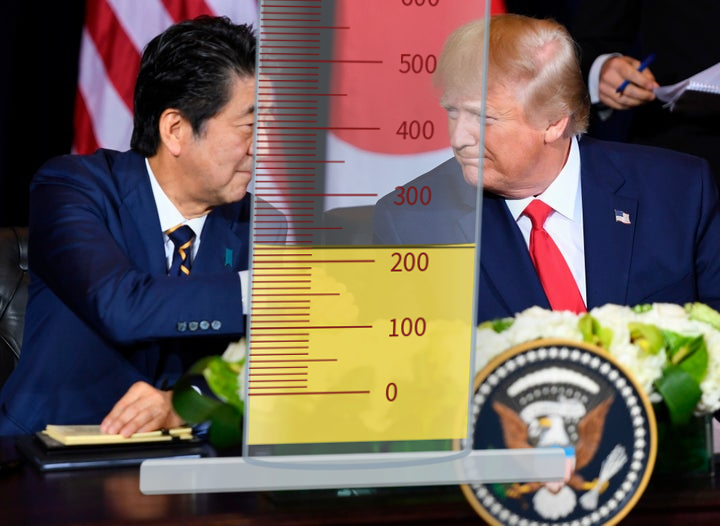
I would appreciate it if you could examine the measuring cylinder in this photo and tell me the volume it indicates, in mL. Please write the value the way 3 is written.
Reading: 220
